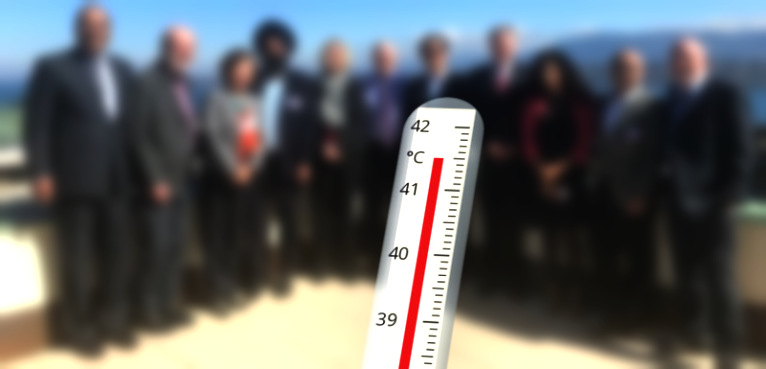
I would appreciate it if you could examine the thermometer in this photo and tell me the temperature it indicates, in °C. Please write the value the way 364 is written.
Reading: 41.5
